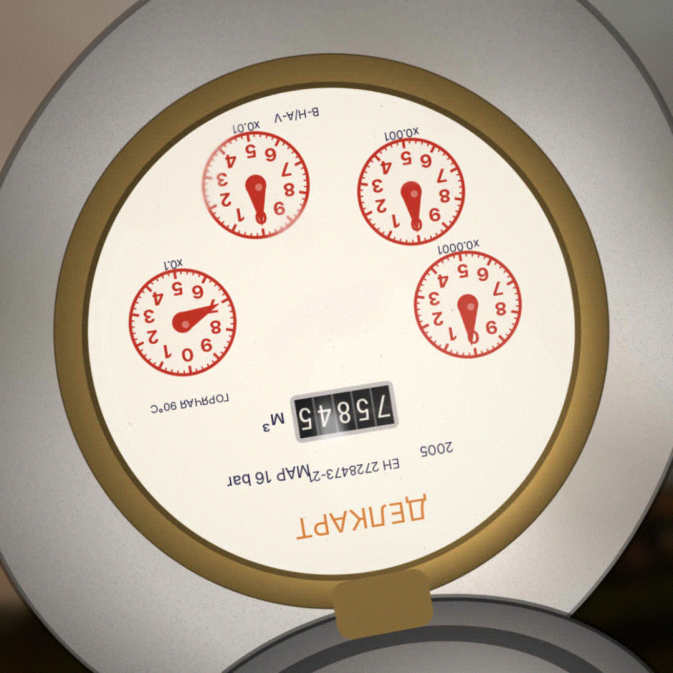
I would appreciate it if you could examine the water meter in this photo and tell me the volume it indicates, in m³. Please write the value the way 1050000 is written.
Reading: 75845.7000
